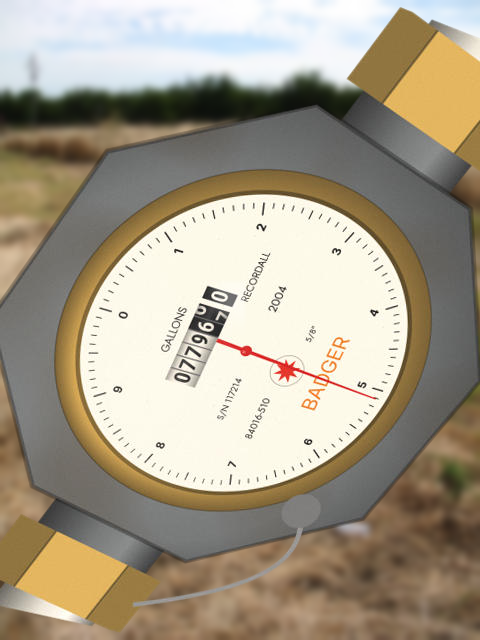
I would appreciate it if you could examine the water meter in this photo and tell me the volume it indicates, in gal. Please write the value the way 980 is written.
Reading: 779665.1
